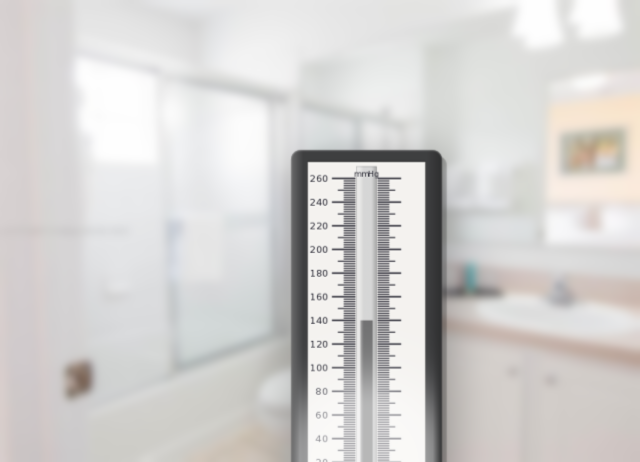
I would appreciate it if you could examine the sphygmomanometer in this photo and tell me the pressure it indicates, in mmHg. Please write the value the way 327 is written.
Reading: 140
